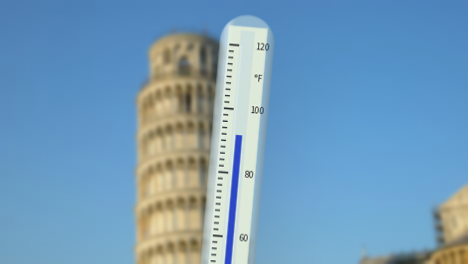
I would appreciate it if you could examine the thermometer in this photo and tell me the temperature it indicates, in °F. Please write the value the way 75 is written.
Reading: 92
